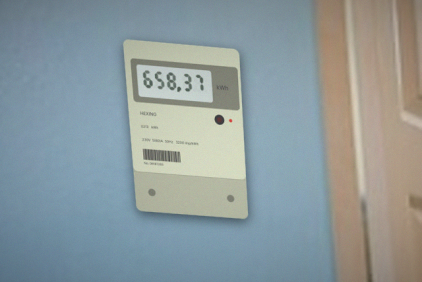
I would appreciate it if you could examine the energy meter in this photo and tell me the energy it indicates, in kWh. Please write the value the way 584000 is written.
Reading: 658.37
